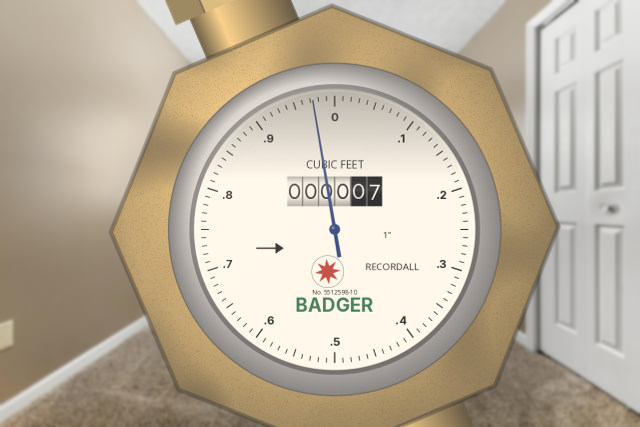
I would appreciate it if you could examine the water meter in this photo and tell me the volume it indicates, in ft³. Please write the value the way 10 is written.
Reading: 6.97
